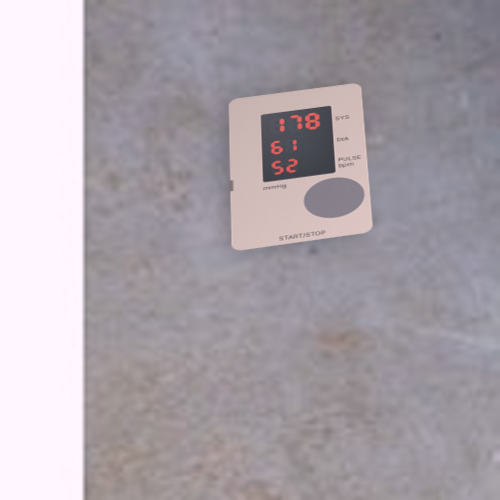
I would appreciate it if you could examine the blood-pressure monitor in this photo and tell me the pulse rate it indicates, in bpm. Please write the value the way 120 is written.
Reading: 52
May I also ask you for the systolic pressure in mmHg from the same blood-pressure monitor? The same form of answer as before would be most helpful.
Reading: 178
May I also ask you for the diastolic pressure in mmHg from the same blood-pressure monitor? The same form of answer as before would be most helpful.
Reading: 61
